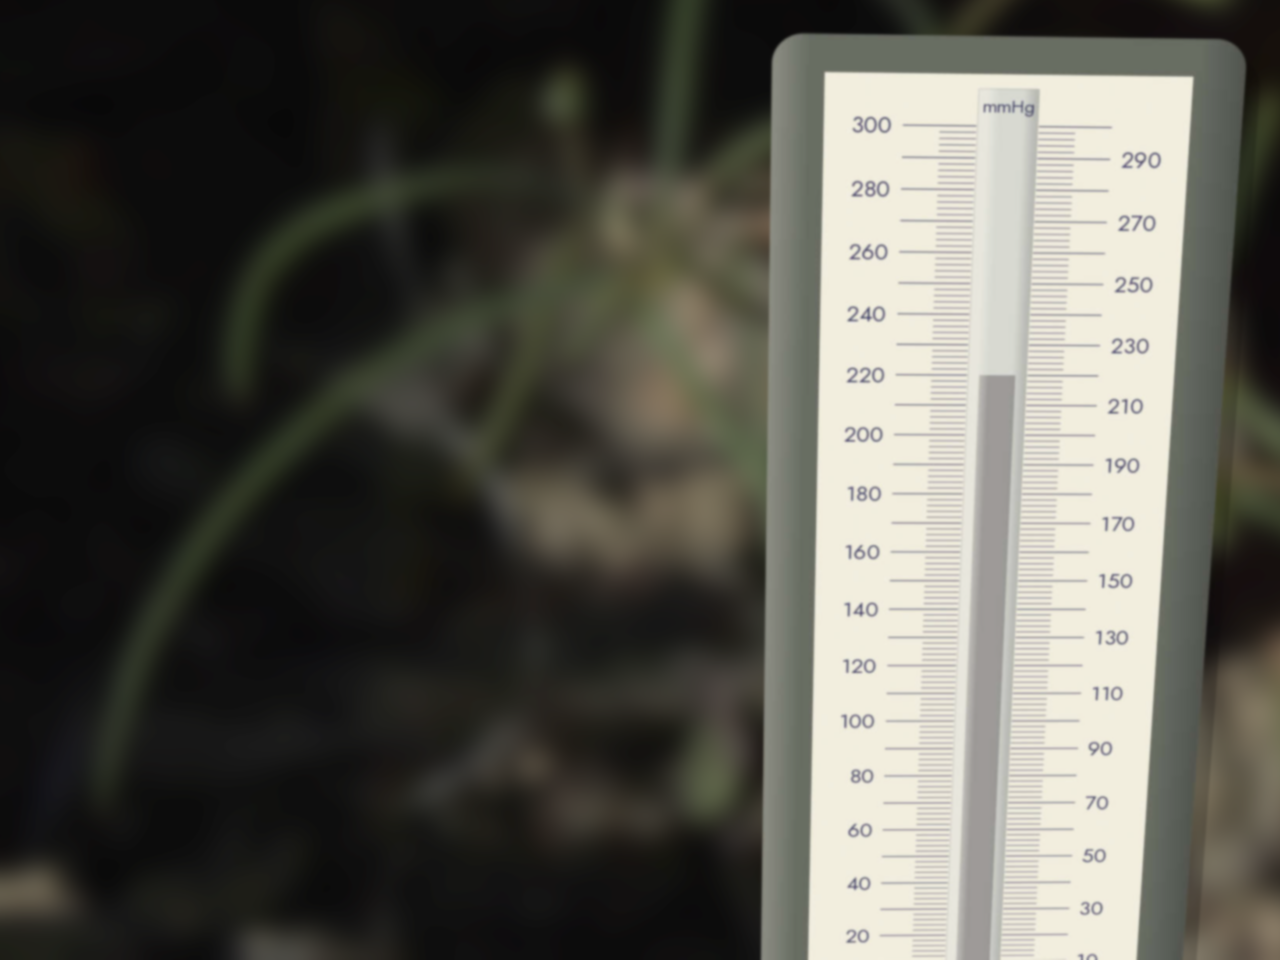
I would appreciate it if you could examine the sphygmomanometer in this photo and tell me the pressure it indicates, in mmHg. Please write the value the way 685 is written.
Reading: 220
